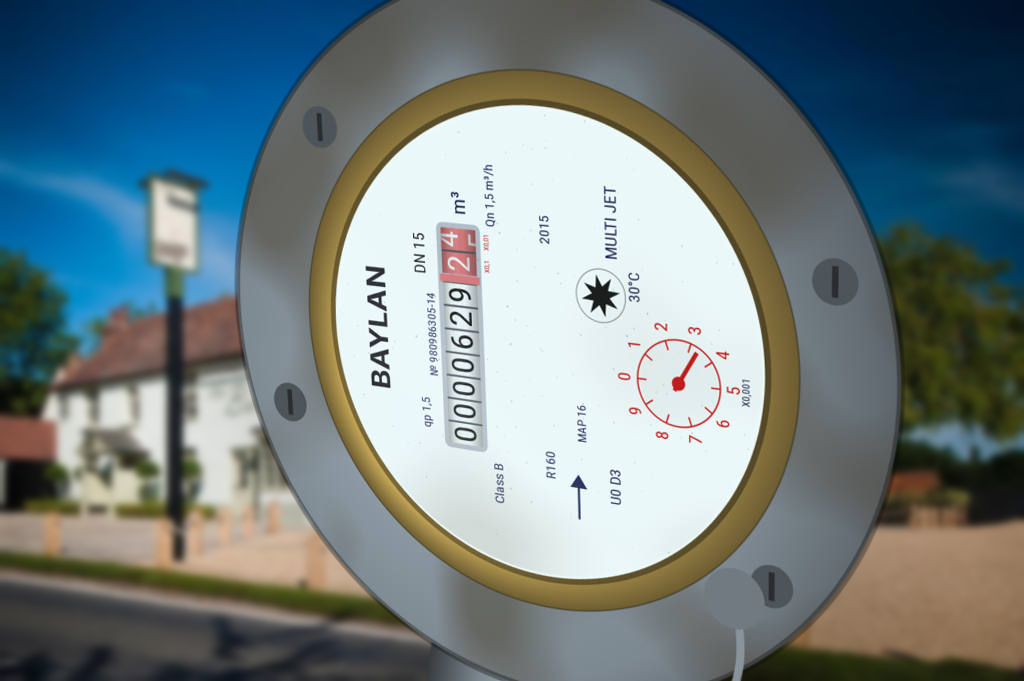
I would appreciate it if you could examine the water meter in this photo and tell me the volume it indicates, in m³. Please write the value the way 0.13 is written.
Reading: 629.243
